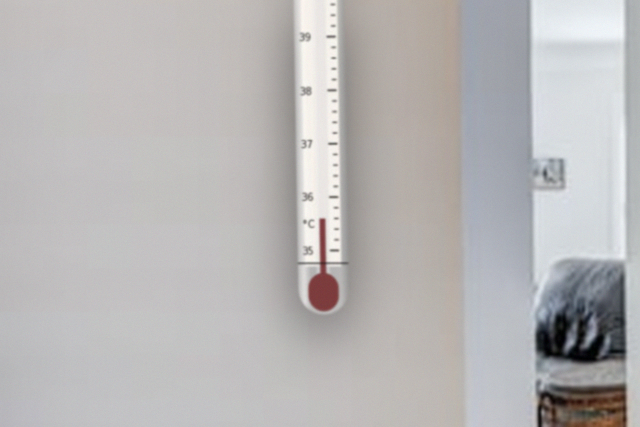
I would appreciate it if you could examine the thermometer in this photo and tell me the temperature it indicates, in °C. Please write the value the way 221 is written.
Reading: 35.6
